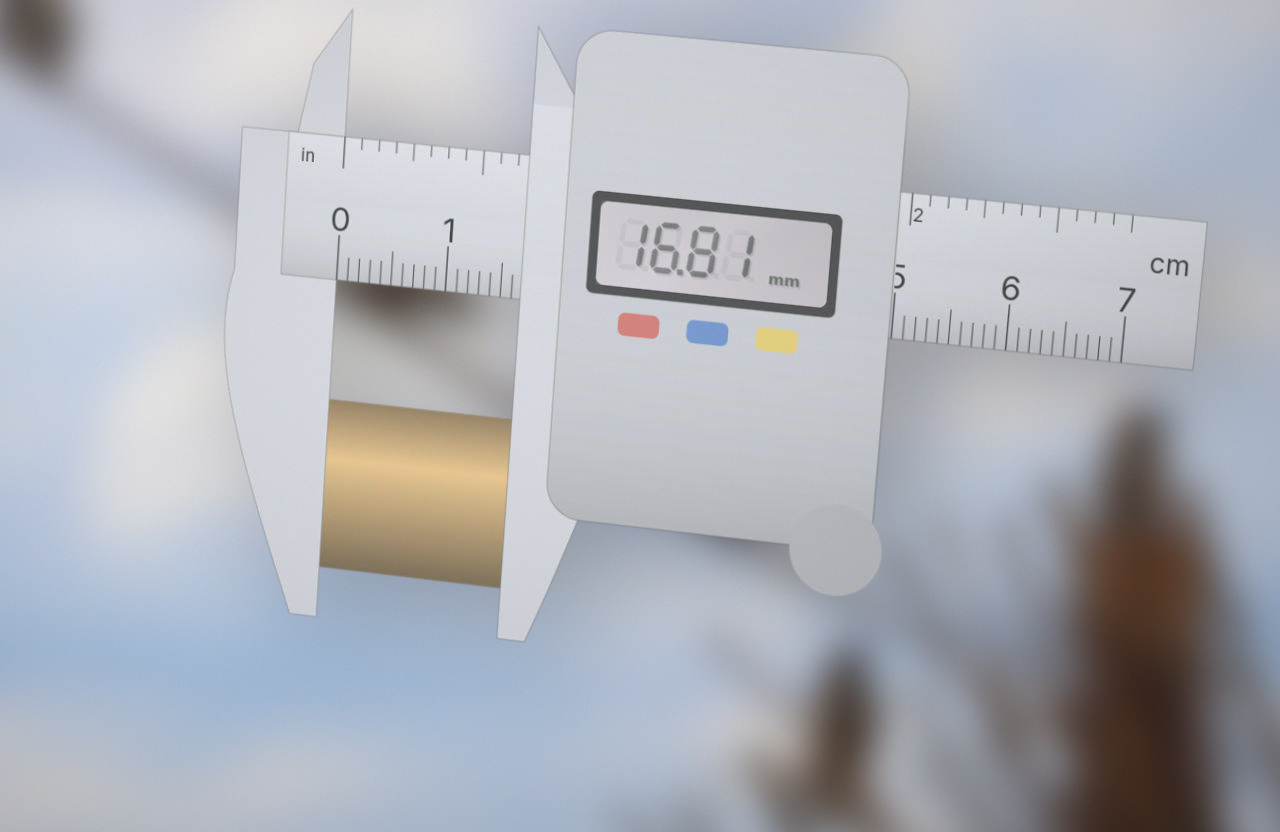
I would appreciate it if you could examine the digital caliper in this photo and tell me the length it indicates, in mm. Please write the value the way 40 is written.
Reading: 16.81
